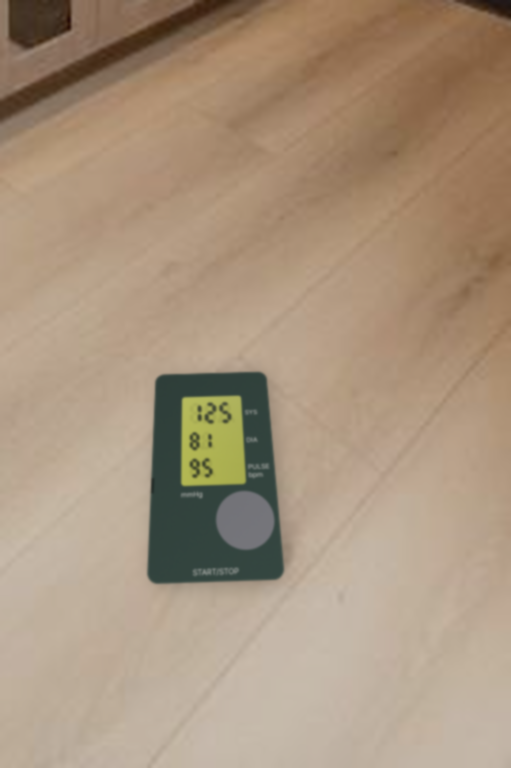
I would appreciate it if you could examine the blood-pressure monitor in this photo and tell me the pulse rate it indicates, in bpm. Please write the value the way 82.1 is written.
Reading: 95
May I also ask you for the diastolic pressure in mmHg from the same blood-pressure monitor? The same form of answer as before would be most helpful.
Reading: 81
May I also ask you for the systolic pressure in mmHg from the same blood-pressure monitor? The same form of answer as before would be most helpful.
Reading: 125
